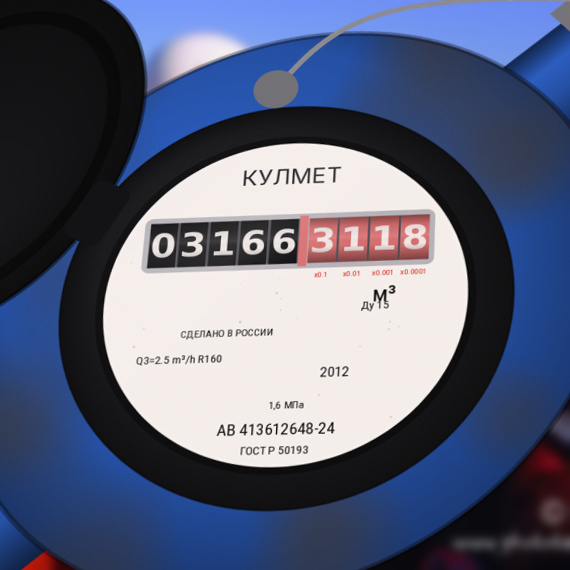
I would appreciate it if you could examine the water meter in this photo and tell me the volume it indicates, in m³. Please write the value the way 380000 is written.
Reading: 3166.3118
